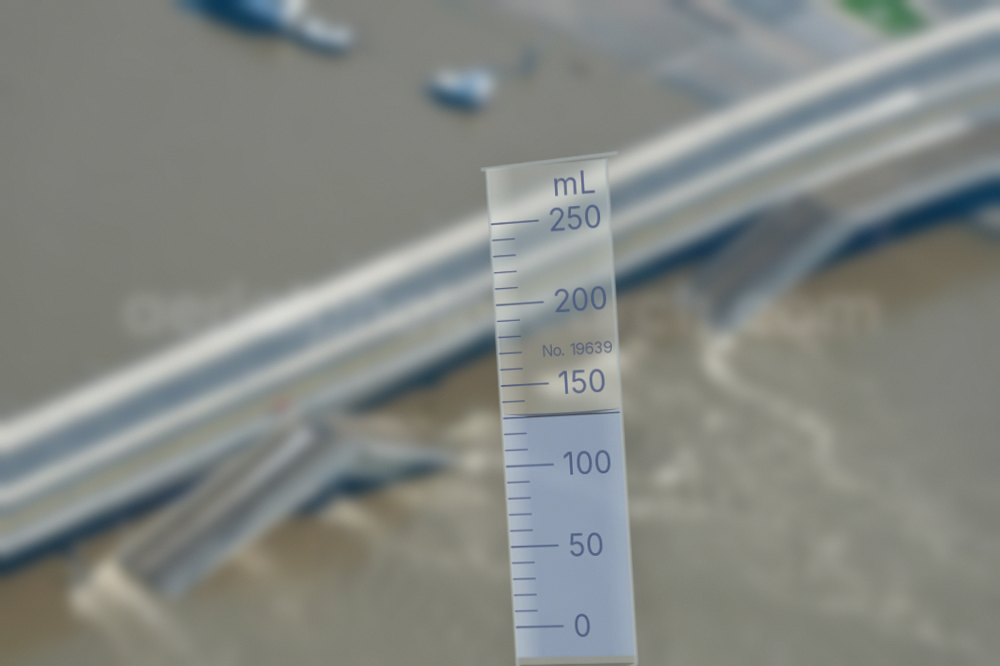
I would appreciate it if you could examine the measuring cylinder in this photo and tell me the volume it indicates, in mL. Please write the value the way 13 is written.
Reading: 130
